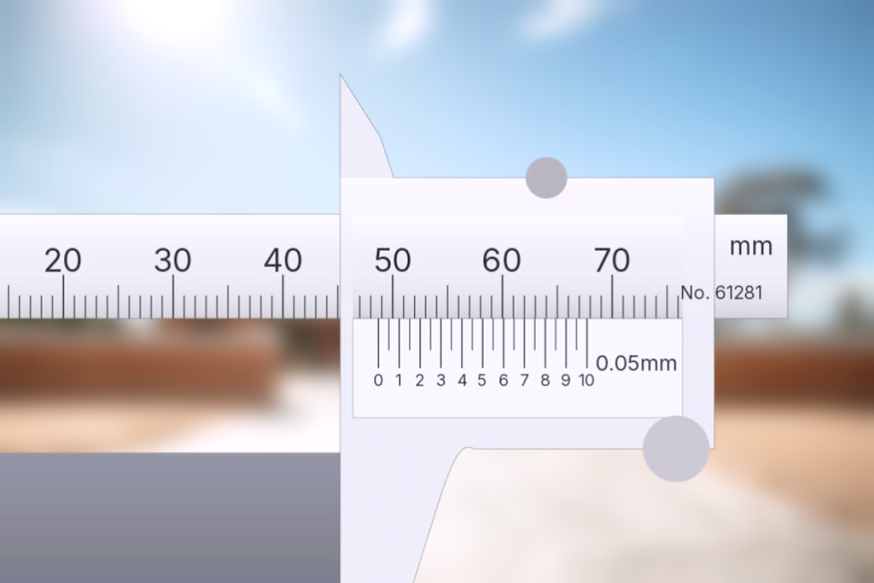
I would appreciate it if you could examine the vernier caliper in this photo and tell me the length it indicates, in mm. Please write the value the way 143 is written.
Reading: 48.7
